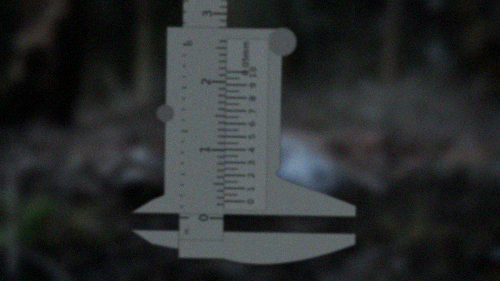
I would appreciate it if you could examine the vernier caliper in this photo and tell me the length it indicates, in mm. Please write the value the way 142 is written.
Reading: 2.5
